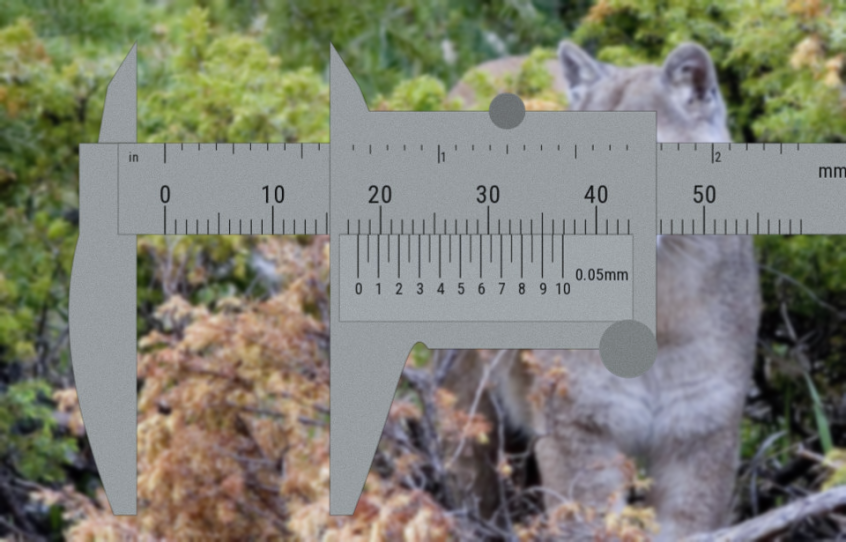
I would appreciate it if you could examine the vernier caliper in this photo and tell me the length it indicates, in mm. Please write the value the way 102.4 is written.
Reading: 17.9
